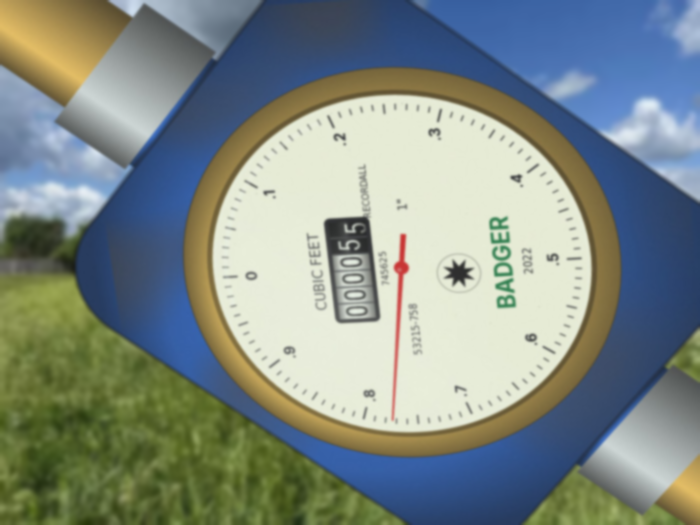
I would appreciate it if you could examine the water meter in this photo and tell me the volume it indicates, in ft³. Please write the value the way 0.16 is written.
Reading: 54.77
